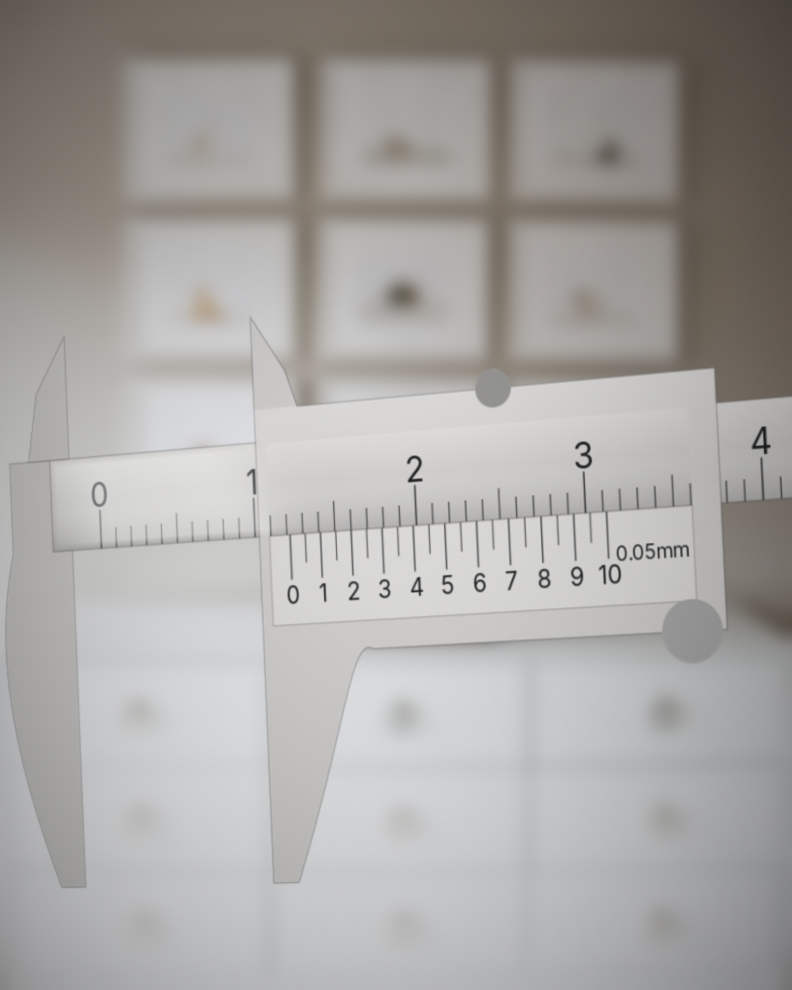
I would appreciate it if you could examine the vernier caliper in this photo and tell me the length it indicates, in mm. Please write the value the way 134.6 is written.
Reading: 12.2
